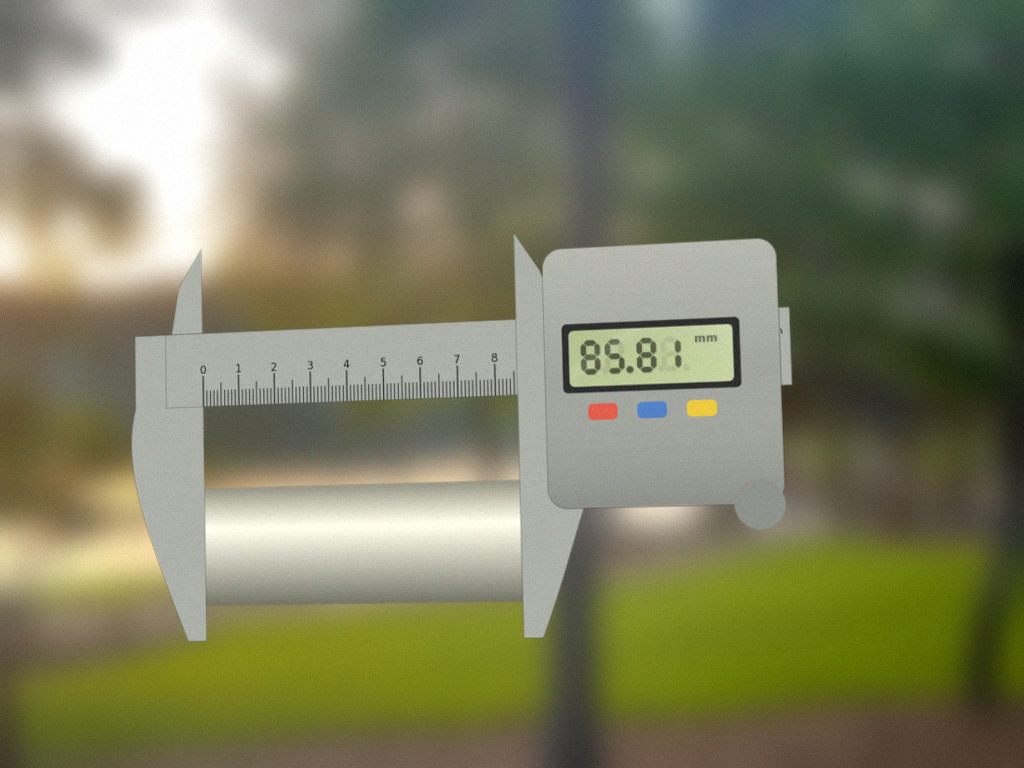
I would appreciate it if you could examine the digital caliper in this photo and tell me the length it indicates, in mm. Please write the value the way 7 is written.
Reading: 85.81
